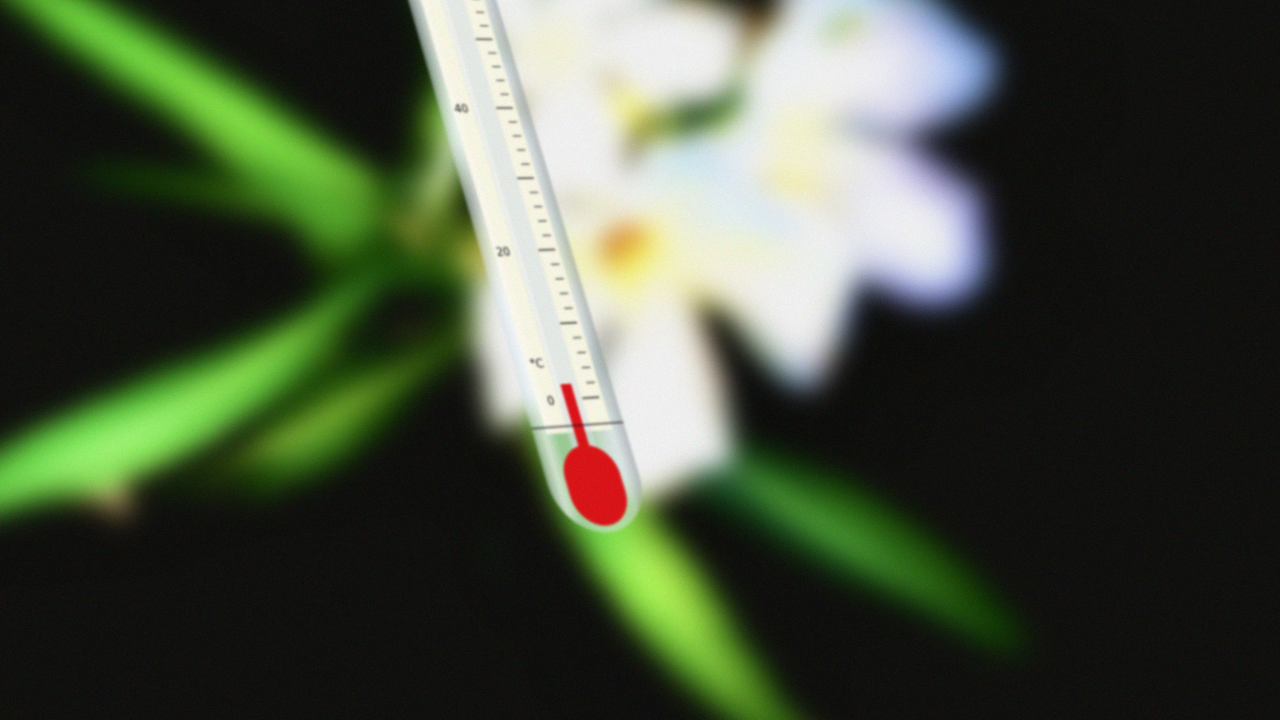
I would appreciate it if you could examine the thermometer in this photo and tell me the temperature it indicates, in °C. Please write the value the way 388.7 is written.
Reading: 2
